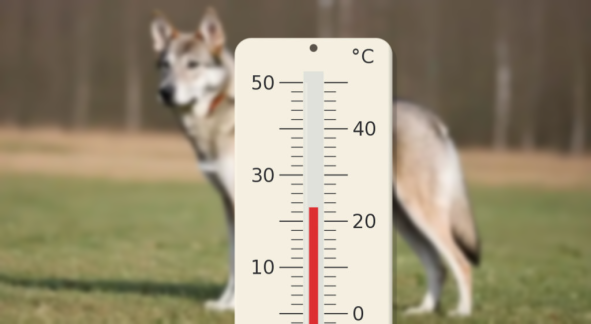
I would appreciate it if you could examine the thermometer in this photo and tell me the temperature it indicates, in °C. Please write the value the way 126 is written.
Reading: 23
